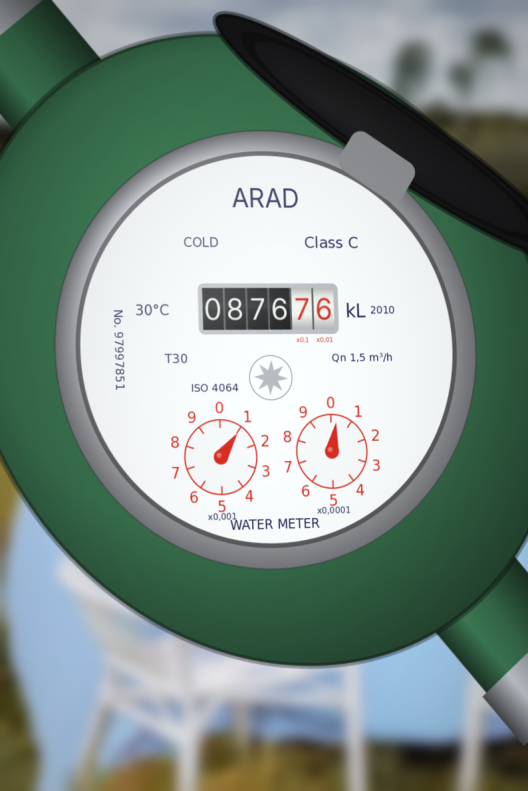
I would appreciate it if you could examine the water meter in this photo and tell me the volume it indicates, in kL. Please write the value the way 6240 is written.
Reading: 876.7610
